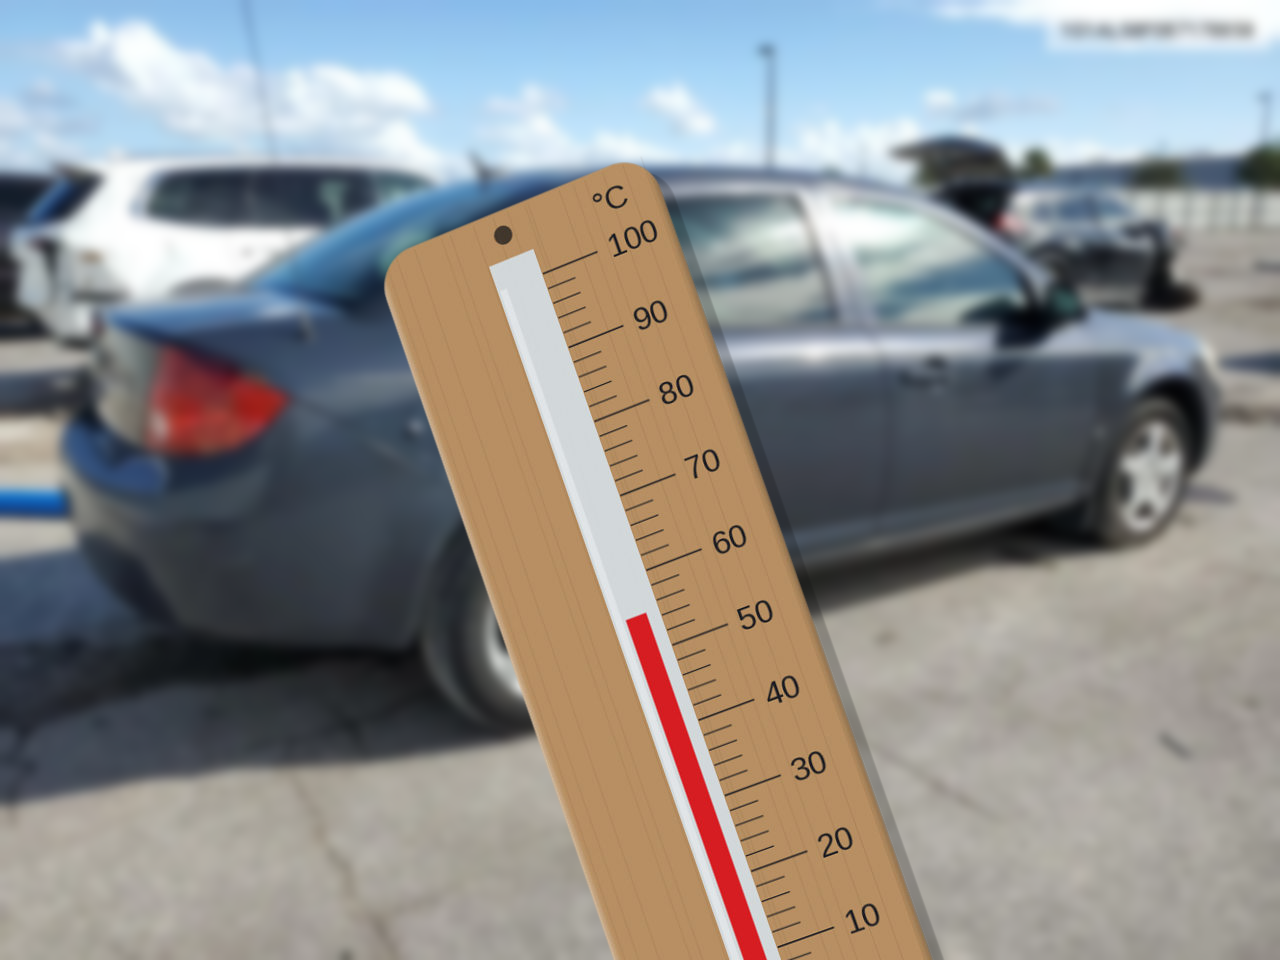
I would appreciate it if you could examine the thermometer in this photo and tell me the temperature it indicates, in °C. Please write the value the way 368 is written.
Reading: 55
